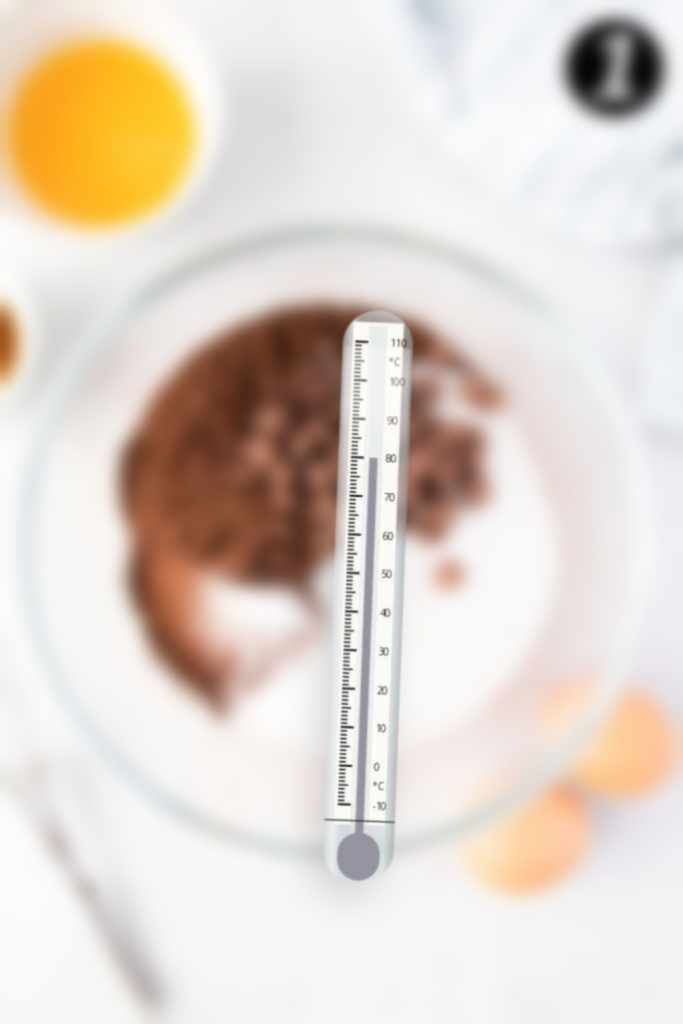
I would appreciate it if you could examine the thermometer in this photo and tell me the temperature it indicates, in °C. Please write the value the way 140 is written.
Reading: 80
